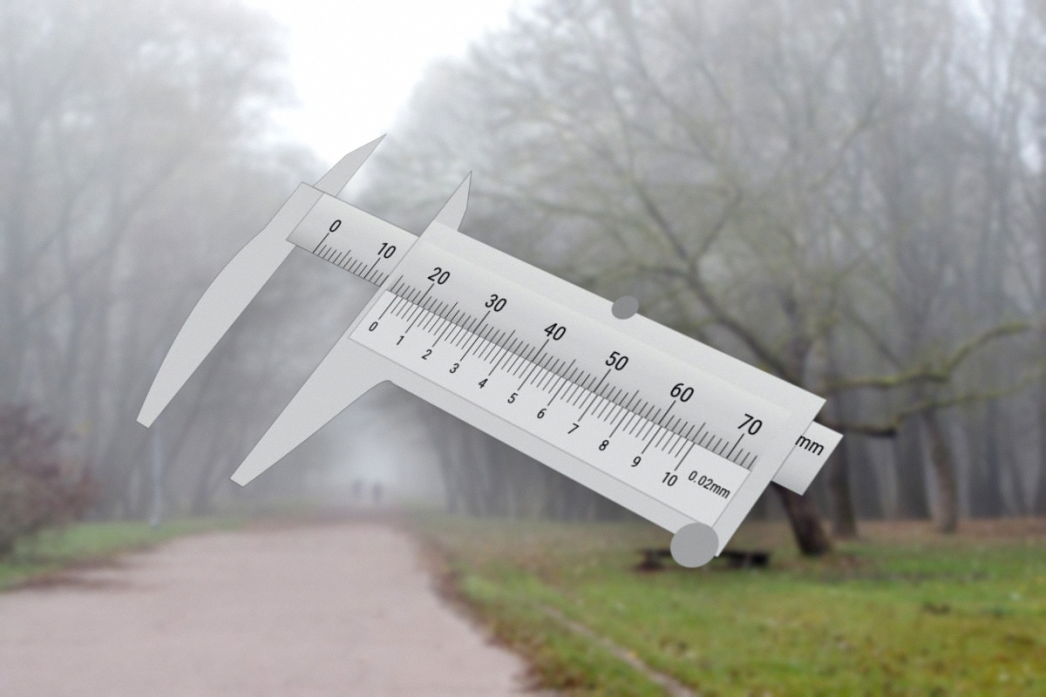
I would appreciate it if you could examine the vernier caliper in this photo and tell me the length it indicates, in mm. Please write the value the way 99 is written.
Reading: 16.4
